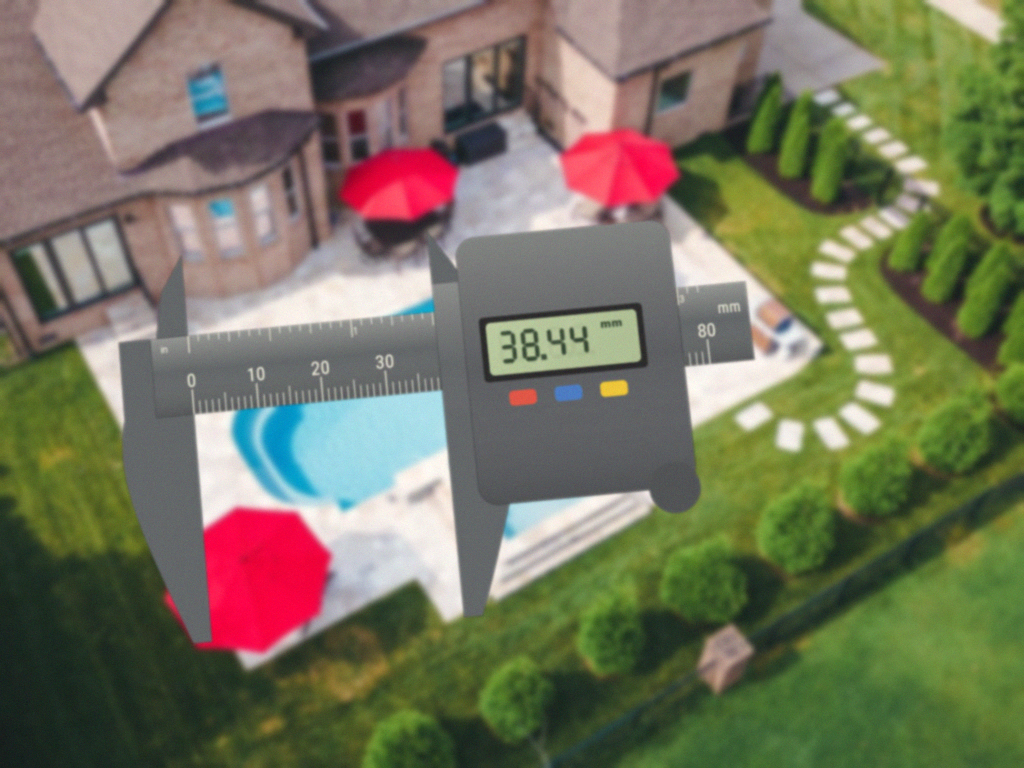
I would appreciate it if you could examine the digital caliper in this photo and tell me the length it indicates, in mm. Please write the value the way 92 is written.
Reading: 38.44
